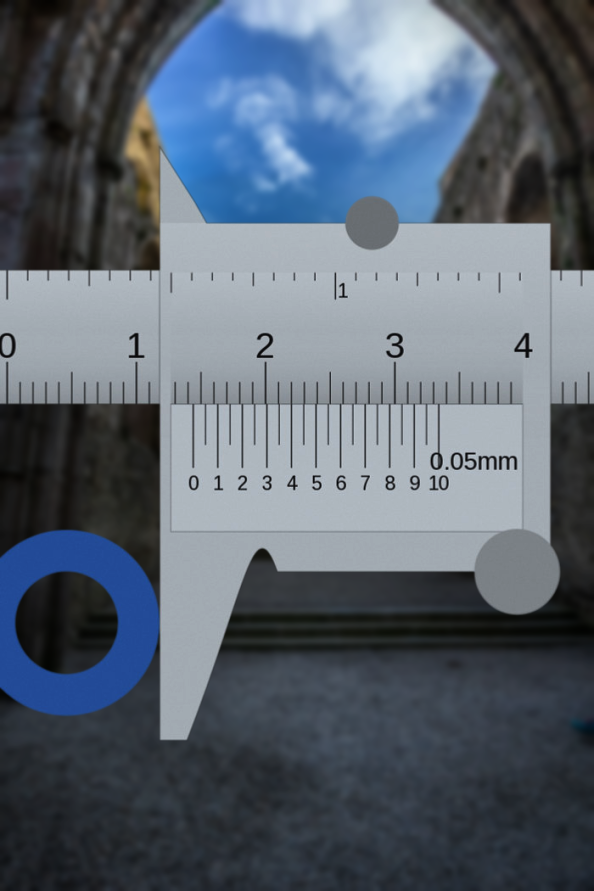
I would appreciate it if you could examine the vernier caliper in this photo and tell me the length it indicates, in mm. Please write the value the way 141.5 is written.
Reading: 14.4
